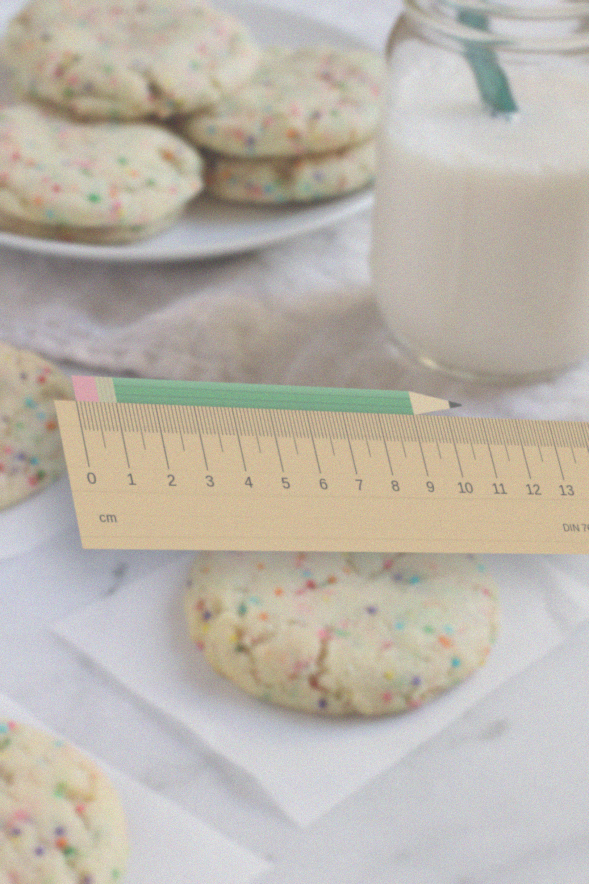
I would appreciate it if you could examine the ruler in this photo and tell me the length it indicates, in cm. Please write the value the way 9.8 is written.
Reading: 10.5
